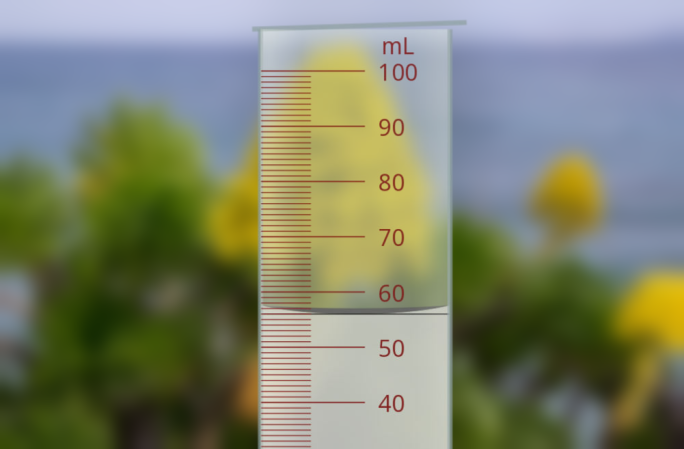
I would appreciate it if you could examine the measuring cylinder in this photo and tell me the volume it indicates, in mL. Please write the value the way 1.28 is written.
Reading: 56
